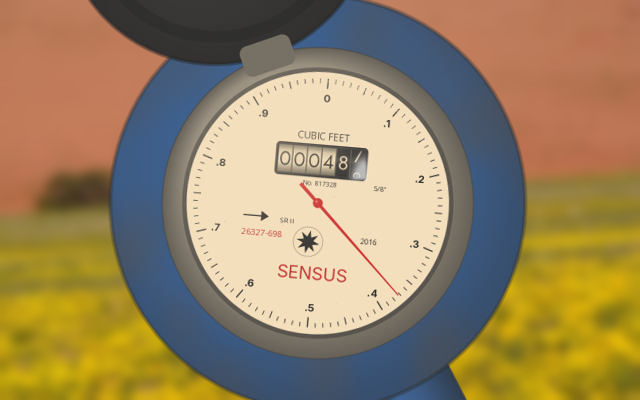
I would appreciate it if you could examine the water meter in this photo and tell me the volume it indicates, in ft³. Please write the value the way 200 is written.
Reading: 487.37
